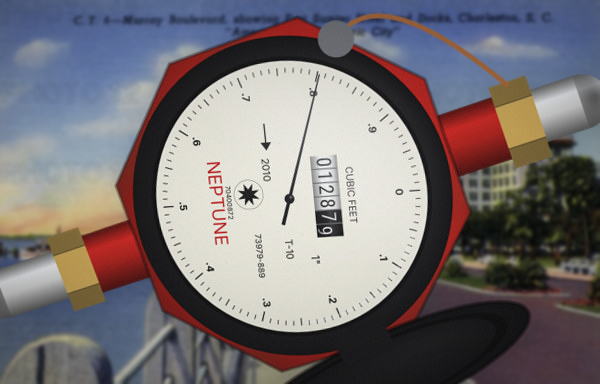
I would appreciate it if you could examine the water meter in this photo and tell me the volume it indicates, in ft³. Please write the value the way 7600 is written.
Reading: 12878.80
